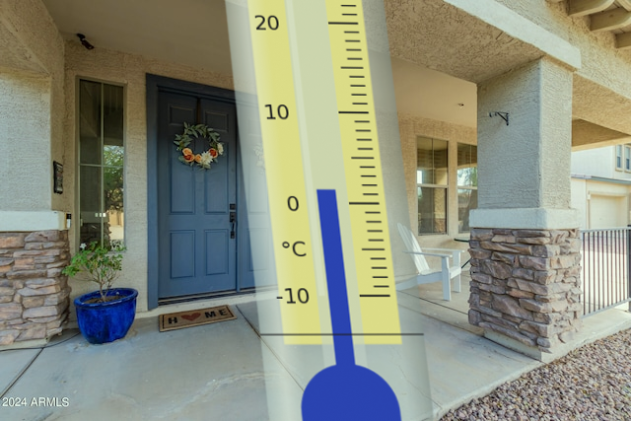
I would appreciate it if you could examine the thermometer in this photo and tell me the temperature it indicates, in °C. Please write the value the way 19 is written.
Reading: 1.5
